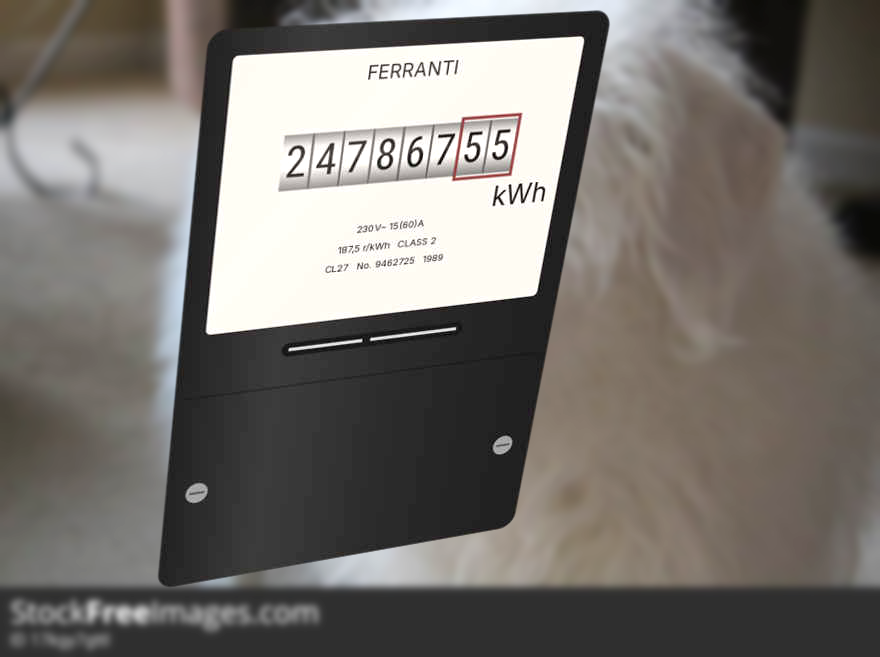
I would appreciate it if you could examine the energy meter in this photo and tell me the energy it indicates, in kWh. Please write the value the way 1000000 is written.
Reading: 247867.55
